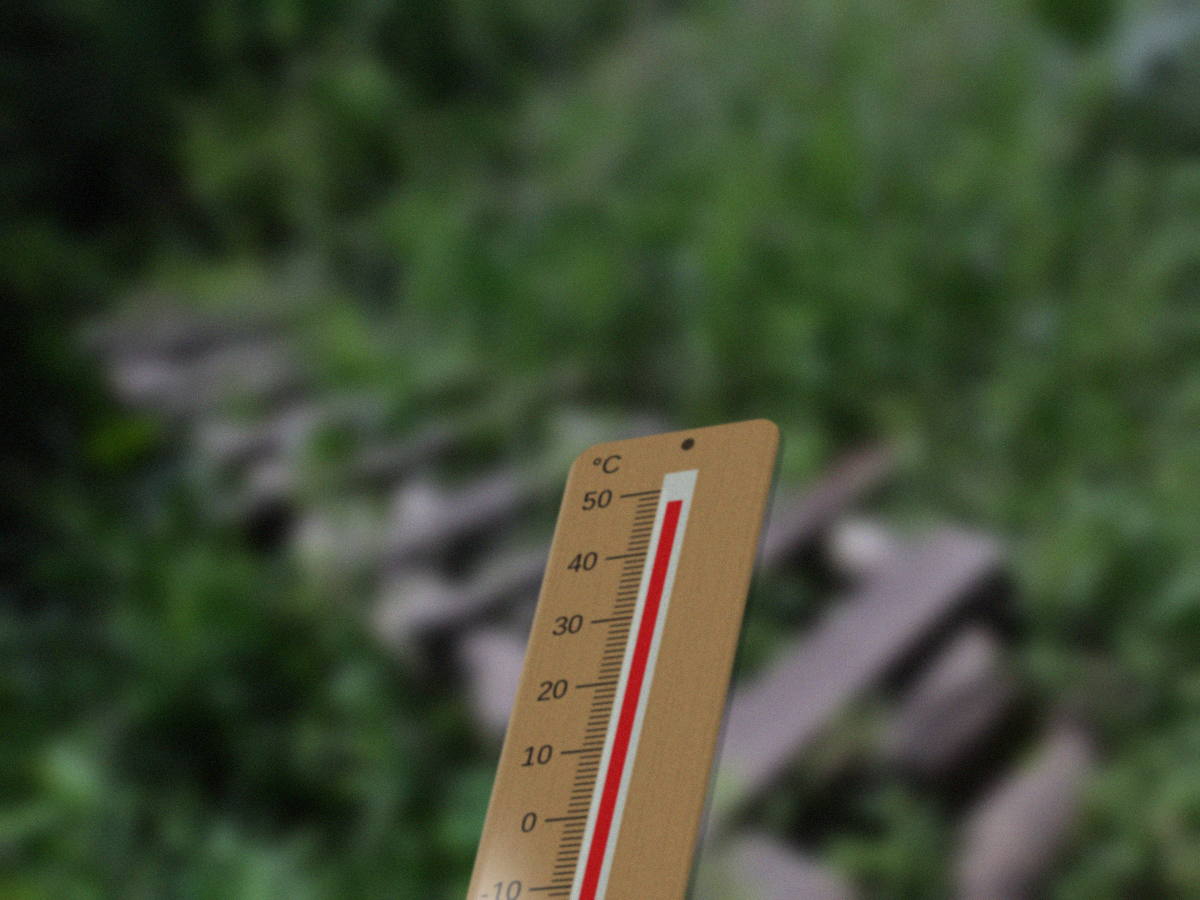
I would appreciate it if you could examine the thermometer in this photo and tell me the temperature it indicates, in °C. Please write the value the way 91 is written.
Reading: 48
